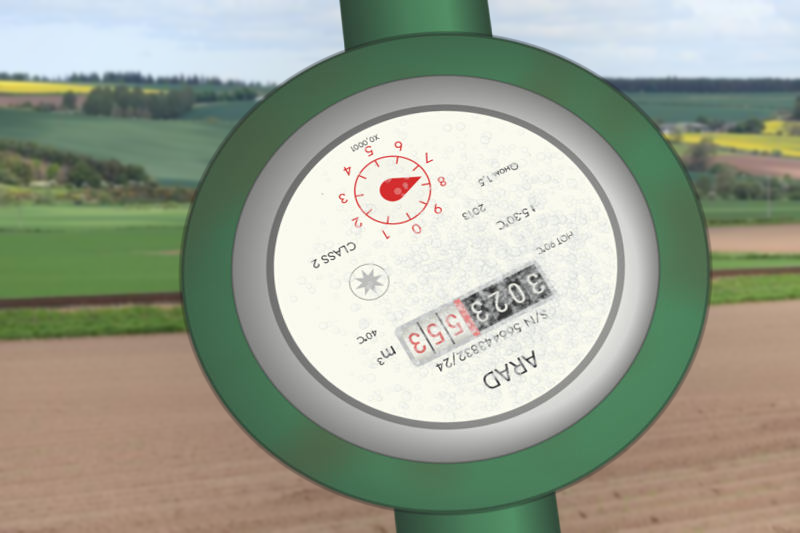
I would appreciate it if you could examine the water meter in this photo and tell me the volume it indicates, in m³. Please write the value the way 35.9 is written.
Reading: 3023.5537
